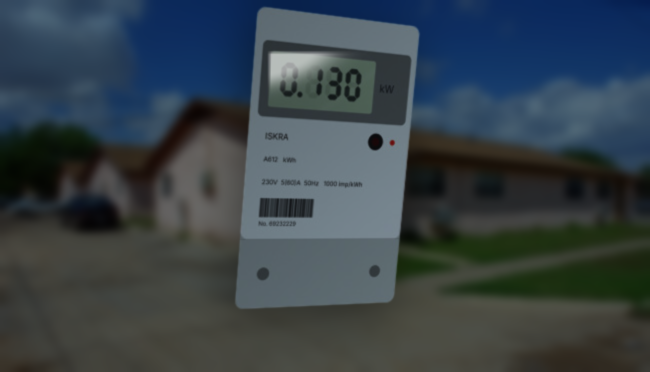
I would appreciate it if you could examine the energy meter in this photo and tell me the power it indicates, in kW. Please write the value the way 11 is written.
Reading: 0.130
